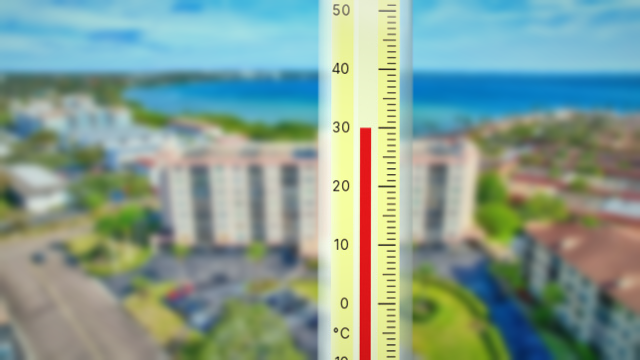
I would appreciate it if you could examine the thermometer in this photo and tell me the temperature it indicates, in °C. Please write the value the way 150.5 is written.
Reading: 30
